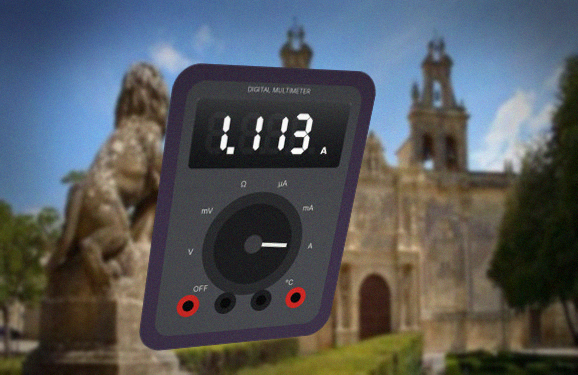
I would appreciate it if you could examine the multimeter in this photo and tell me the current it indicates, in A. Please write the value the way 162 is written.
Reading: 1.113
